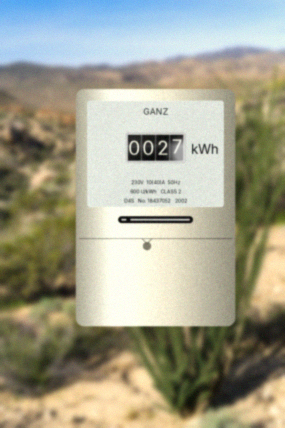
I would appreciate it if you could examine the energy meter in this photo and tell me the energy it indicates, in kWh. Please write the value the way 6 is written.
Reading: 27
